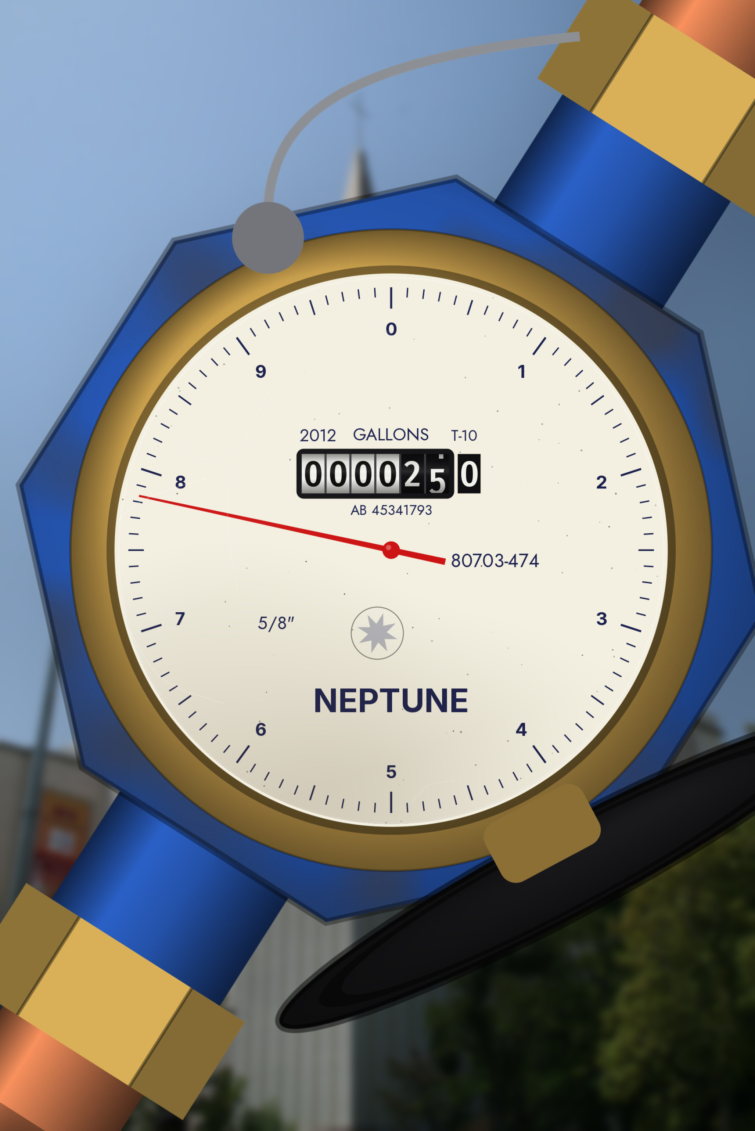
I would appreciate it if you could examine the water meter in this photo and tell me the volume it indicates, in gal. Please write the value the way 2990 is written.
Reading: 247.8
